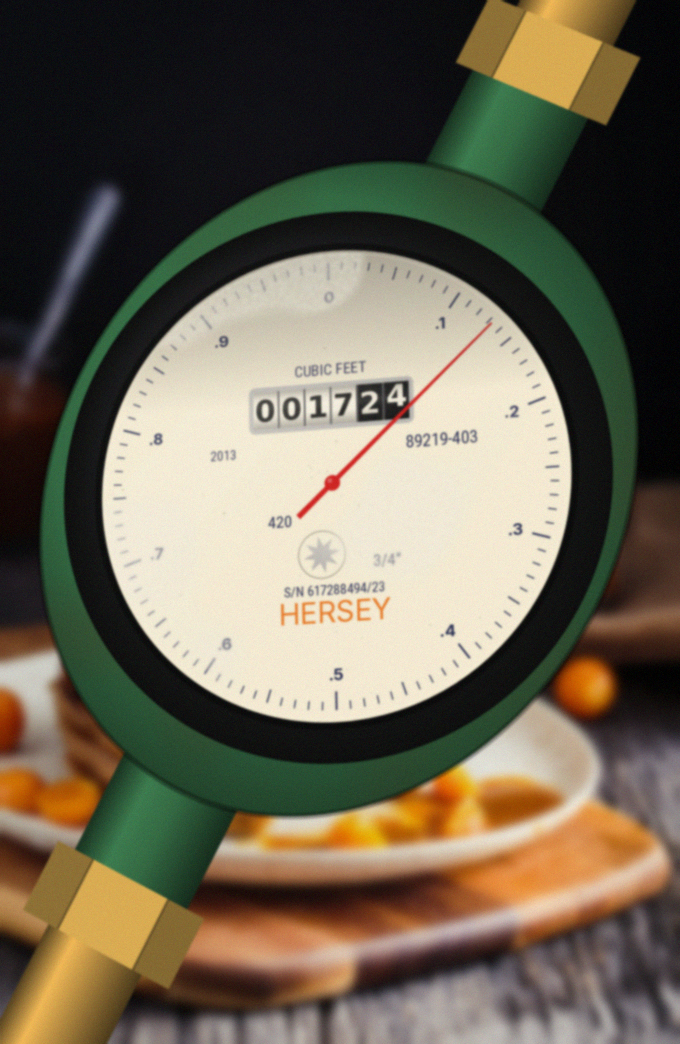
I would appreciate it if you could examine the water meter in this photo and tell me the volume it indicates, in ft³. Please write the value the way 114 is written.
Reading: 1724.13
